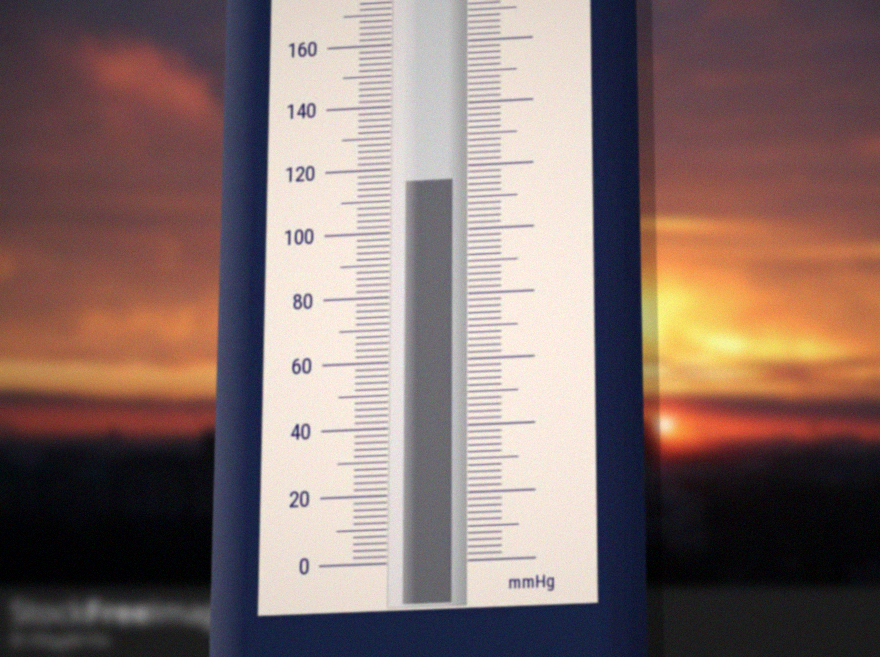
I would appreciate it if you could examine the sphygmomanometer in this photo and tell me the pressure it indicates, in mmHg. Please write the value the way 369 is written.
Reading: 116
